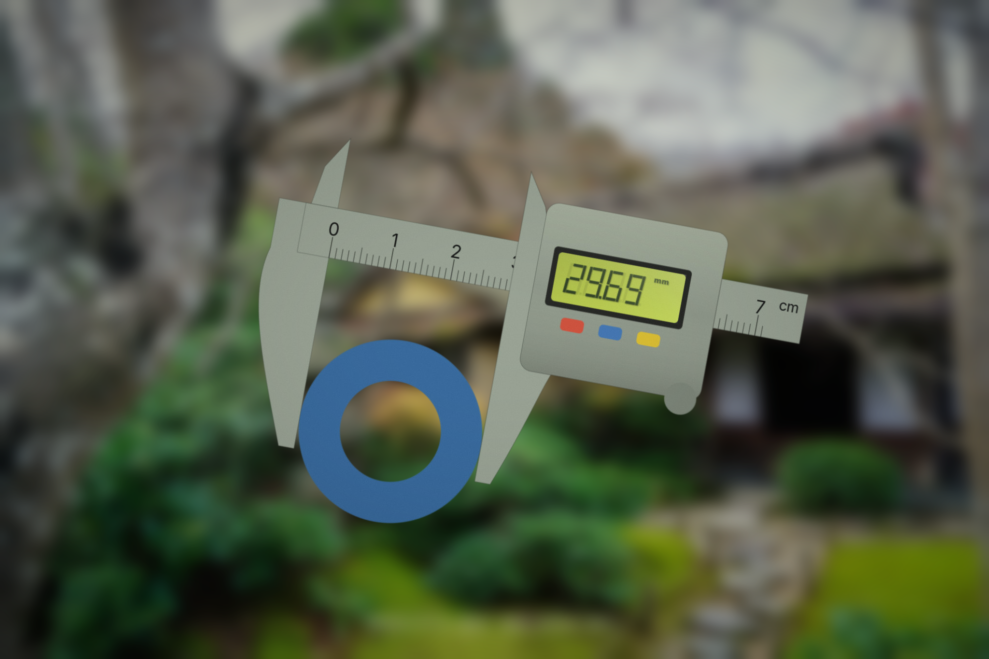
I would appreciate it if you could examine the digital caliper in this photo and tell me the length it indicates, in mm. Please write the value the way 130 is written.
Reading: 29.69
